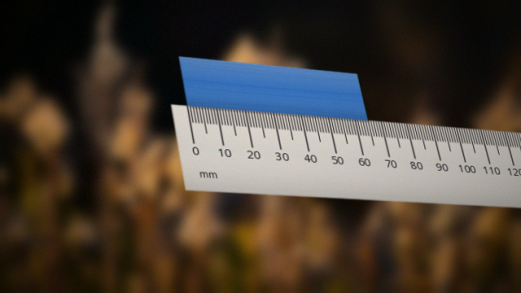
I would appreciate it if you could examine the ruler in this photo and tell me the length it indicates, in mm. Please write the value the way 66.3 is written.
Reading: 65
